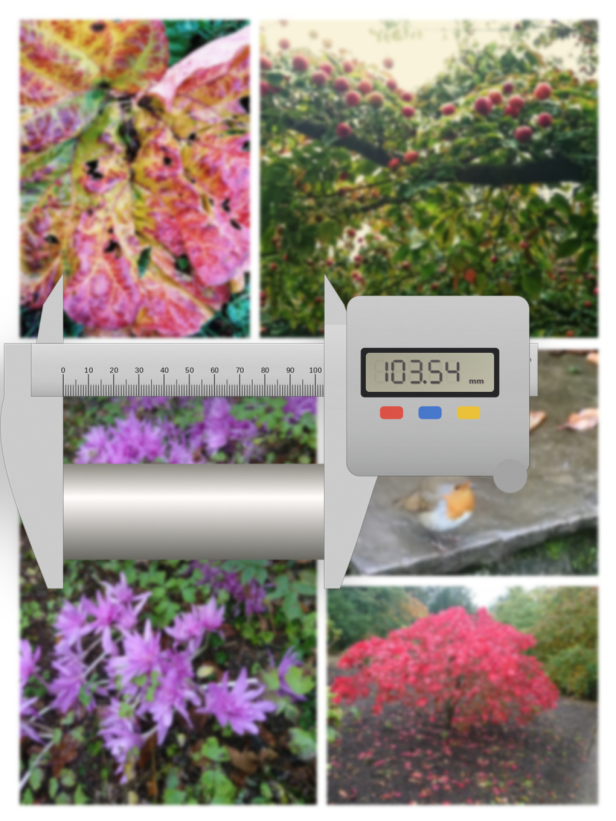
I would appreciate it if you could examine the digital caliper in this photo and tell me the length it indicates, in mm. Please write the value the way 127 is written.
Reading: 103.54
